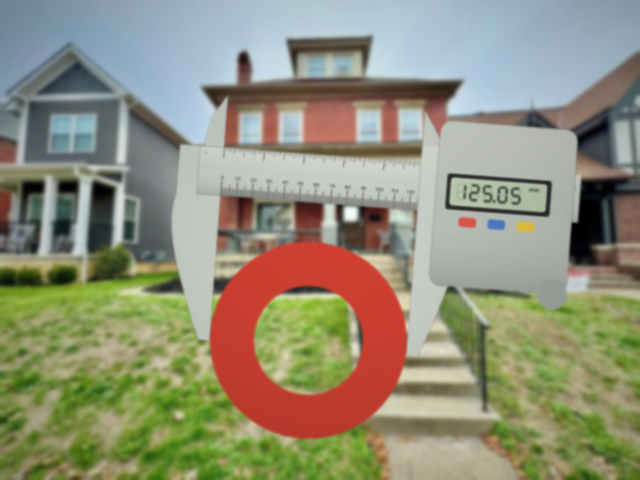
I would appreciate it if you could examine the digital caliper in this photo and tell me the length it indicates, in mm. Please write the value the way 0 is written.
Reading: 125.05
